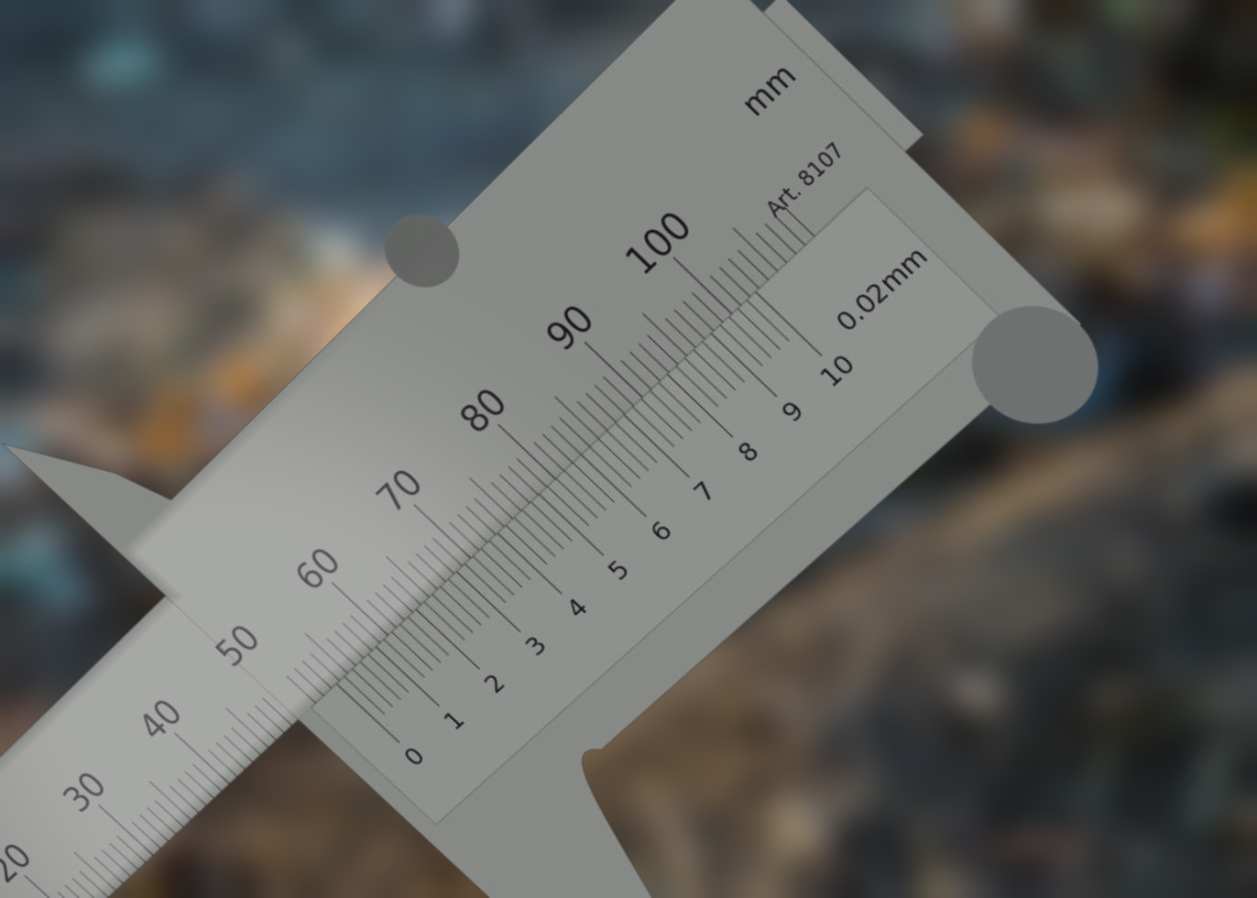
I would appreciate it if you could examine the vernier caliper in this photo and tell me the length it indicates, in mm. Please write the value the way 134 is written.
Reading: 53.6
